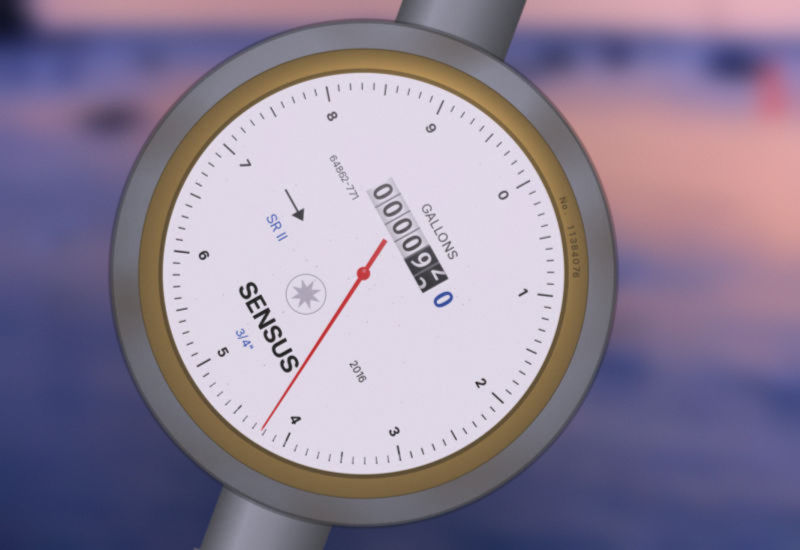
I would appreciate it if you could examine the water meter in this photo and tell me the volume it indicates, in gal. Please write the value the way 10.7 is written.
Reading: 924.2
